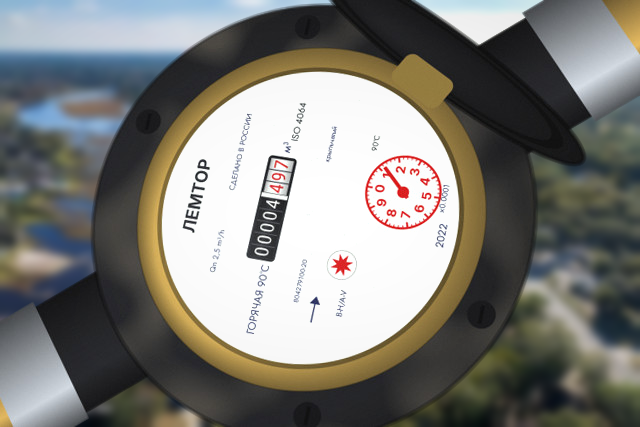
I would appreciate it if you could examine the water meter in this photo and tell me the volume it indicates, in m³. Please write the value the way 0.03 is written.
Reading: 4.4971
